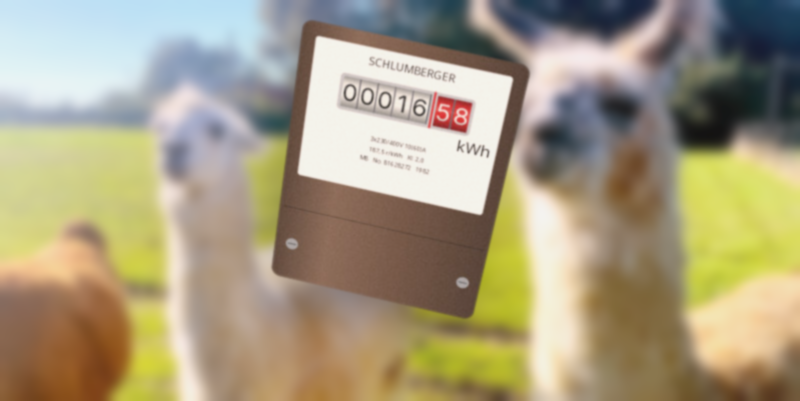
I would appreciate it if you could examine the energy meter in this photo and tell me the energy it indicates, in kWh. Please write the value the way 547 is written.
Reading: 16.58
